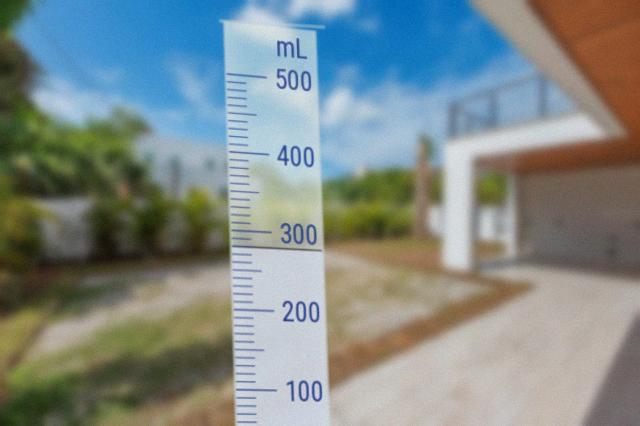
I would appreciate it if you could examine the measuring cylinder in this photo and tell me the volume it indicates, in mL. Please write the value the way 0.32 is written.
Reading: 280
